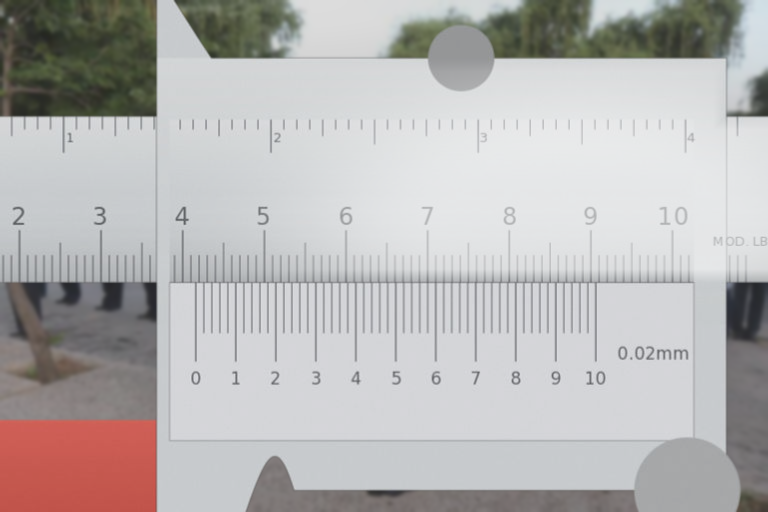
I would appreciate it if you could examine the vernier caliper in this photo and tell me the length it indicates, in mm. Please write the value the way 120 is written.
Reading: 41.6
